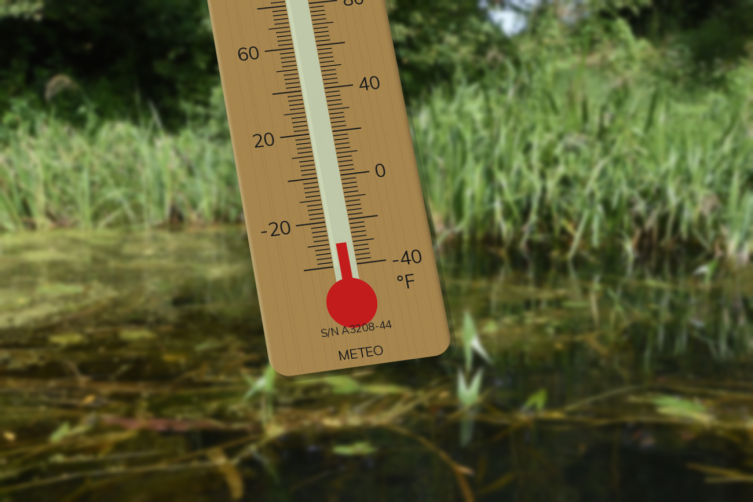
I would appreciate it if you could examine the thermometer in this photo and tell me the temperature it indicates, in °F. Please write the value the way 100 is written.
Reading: -30
